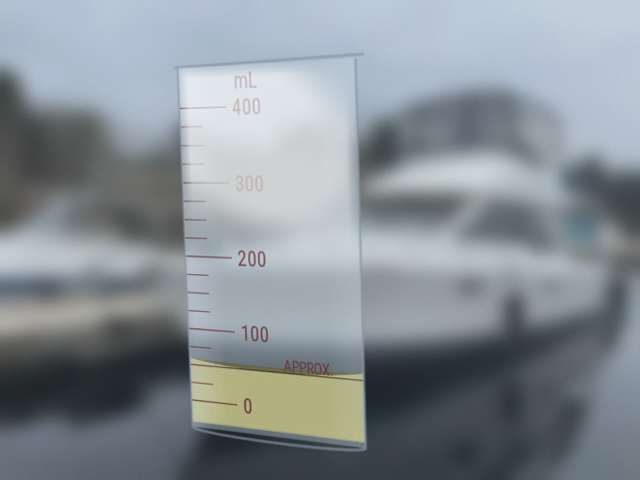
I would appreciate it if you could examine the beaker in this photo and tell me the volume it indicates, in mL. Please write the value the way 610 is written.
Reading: 50
